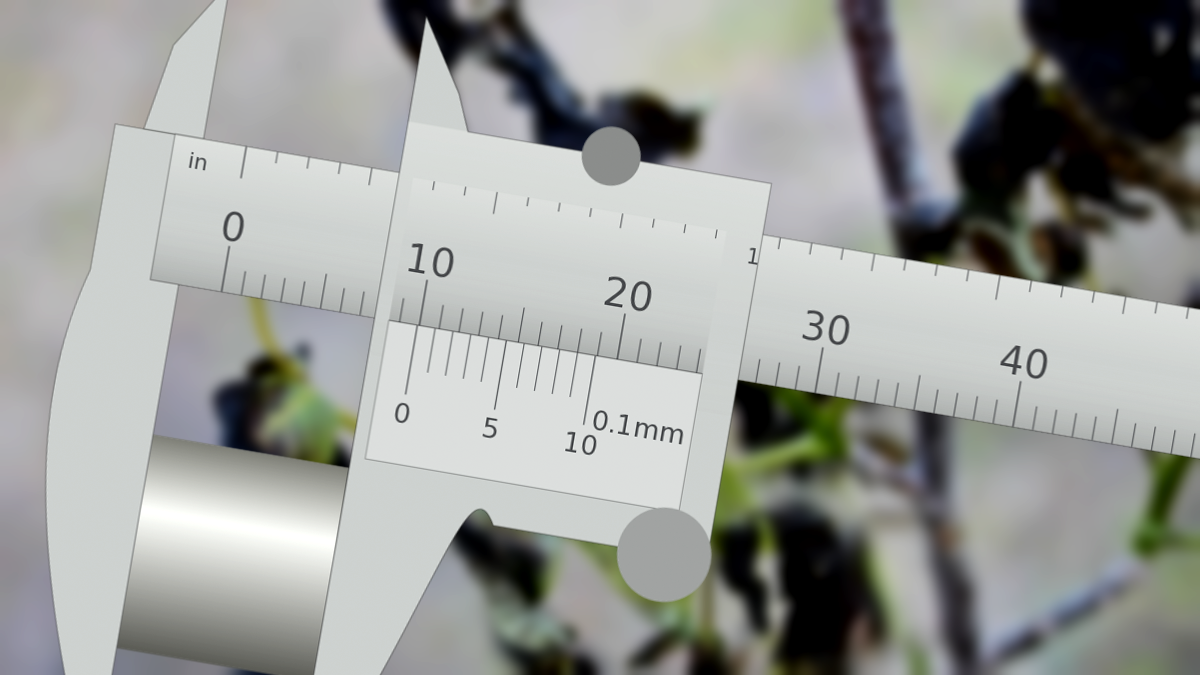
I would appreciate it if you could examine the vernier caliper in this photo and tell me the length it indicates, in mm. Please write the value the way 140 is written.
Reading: 9.9
